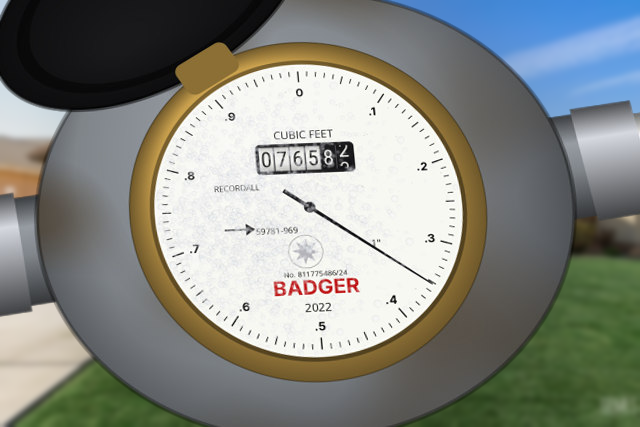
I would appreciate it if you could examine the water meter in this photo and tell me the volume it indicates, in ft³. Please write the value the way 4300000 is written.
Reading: 76582.35
